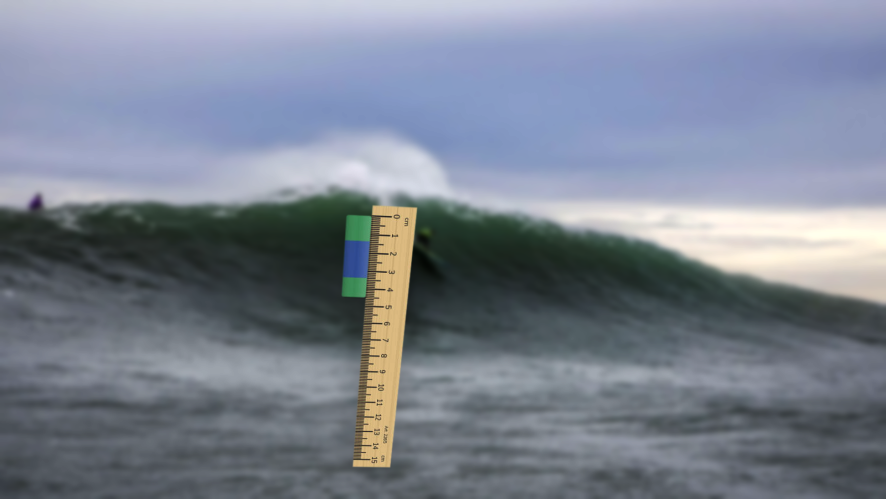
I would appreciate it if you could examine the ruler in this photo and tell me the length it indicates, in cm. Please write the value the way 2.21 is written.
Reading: 4.5
